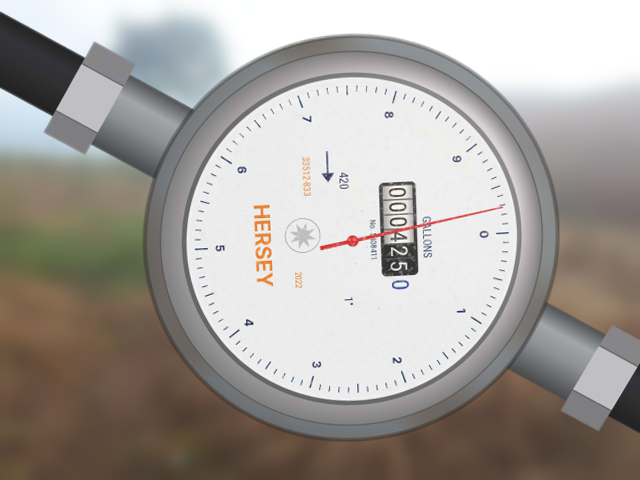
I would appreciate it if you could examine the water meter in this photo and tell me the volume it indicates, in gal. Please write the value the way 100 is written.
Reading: 4249.7
